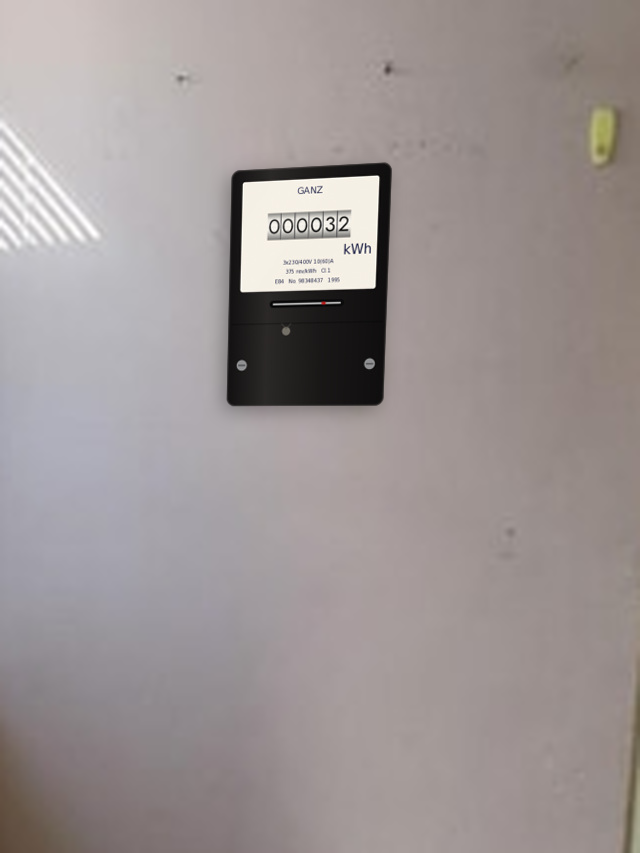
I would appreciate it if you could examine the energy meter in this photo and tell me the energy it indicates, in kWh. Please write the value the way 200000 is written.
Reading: 32
